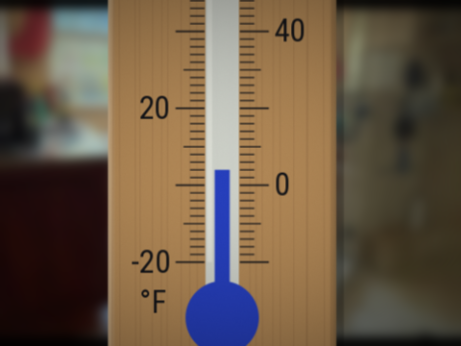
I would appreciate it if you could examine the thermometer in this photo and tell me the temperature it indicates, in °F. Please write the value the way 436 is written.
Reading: 4
